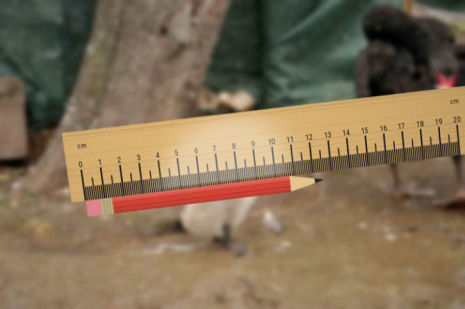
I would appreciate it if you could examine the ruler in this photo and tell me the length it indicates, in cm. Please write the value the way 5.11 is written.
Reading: 12.5
